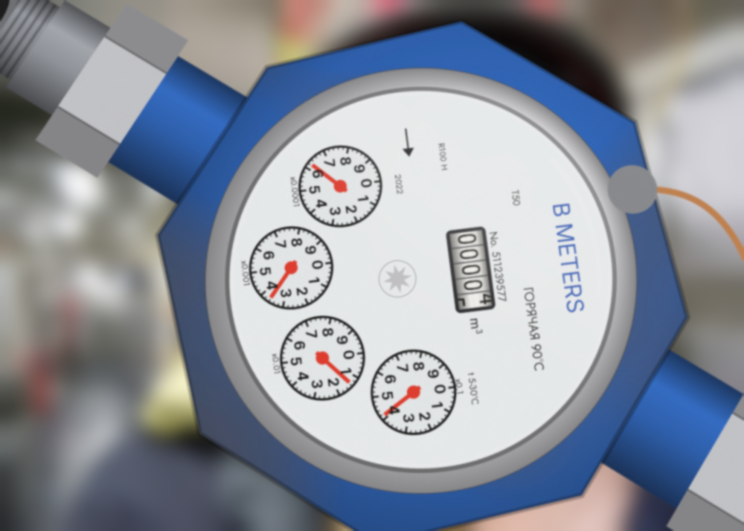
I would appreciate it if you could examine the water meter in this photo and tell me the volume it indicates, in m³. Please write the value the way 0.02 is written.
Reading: 4.4136
